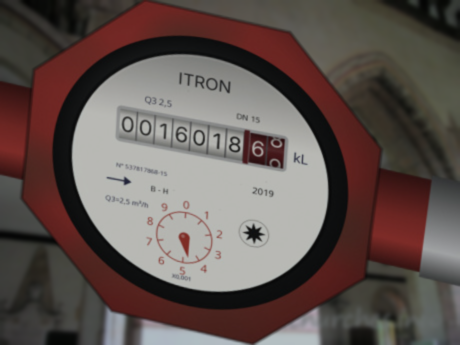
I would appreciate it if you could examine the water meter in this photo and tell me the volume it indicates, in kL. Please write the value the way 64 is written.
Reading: 16018.684
